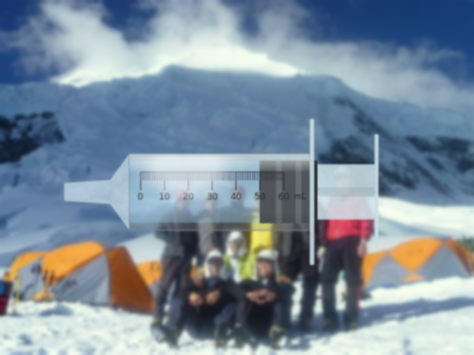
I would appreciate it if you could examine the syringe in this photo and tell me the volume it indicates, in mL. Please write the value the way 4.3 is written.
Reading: 50
